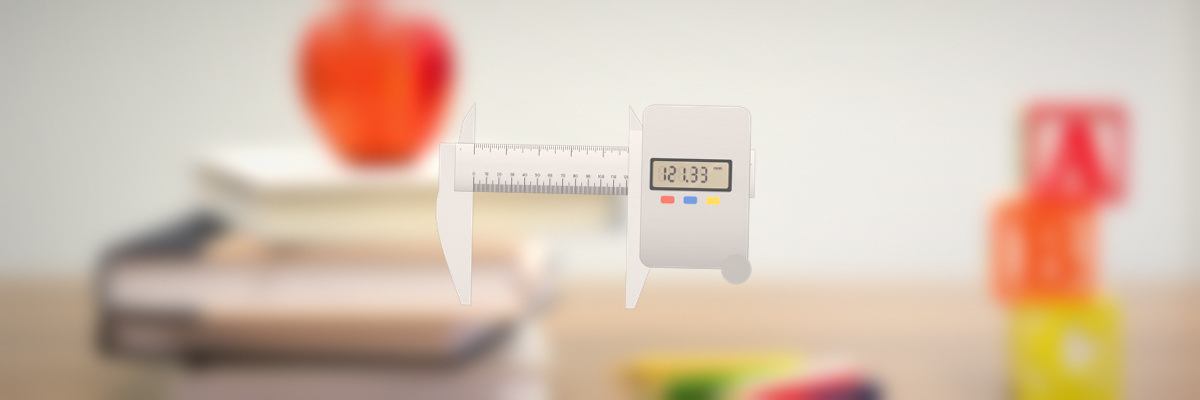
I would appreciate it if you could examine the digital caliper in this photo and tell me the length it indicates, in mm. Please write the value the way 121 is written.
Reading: 121.33
